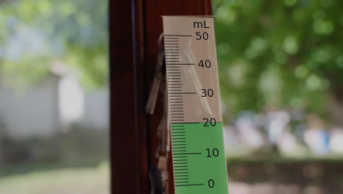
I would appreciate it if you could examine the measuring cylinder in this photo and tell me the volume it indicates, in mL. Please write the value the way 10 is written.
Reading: 20
